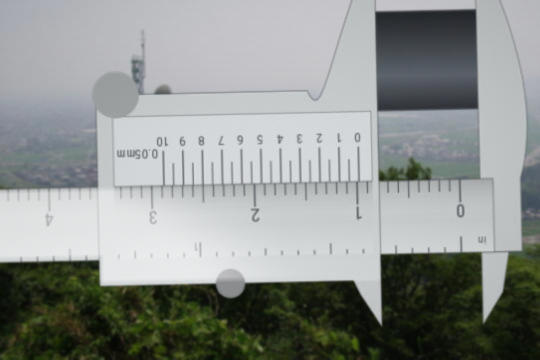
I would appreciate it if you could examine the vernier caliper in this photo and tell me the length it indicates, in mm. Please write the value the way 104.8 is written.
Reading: 9.8
